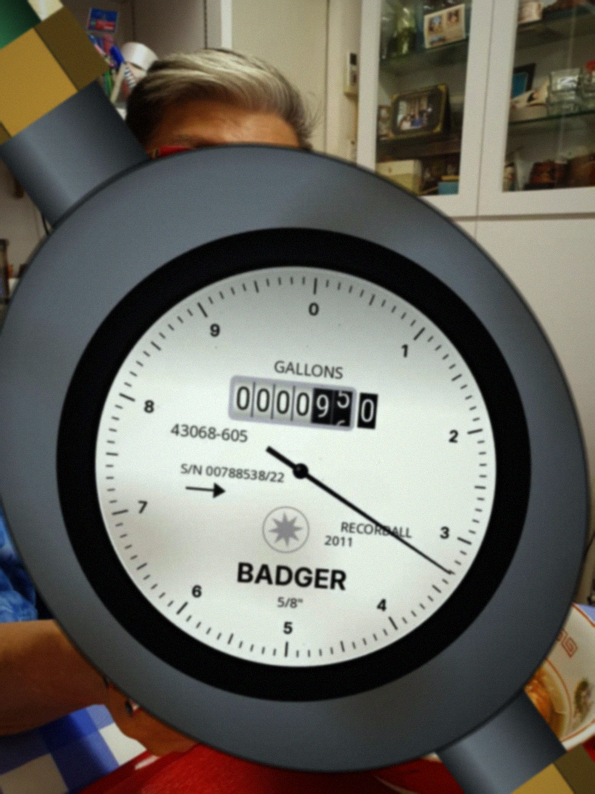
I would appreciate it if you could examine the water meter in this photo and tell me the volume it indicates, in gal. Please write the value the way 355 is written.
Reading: 953.3
